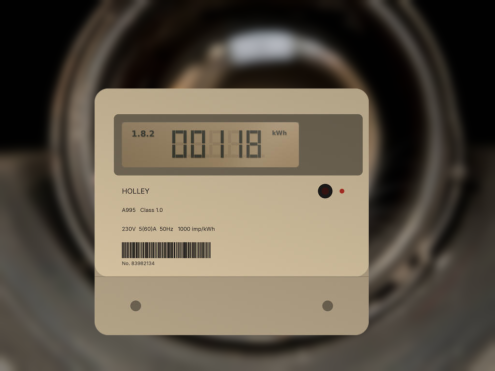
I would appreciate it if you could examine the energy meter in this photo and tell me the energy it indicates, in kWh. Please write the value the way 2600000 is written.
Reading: 118
